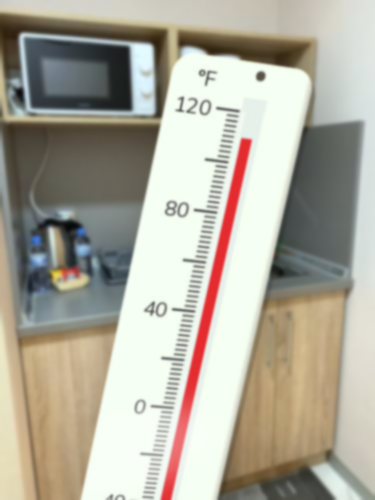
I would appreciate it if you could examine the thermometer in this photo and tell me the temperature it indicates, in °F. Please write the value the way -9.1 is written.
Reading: 110
